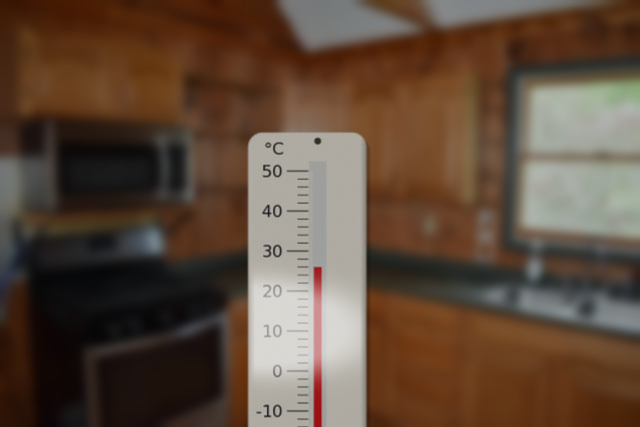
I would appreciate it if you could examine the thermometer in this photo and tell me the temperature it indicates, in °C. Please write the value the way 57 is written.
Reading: 26
